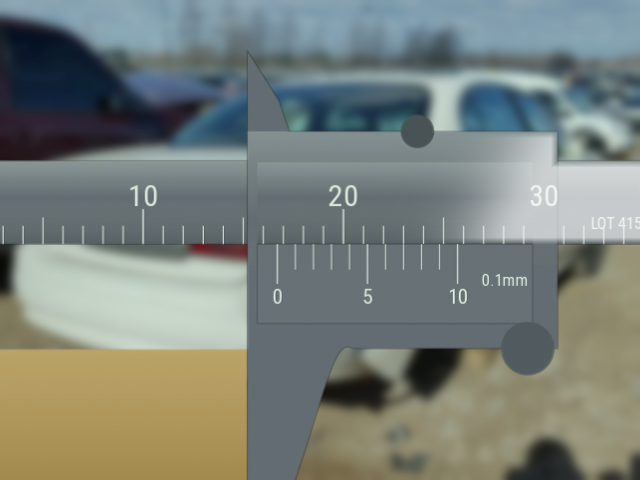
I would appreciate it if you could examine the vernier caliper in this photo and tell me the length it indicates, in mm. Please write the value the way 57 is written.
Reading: 16.7
